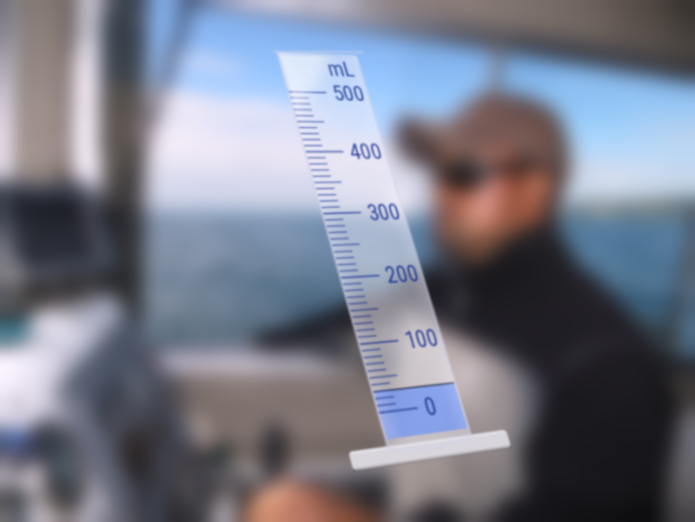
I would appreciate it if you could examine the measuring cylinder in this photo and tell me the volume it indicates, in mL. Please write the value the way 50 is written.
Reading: 30
